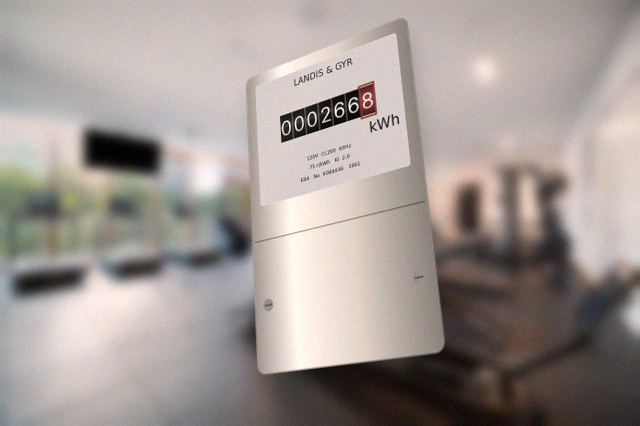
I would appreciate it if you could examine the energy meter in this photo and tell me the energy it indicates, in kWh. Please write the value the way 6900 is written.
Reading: 266.8
